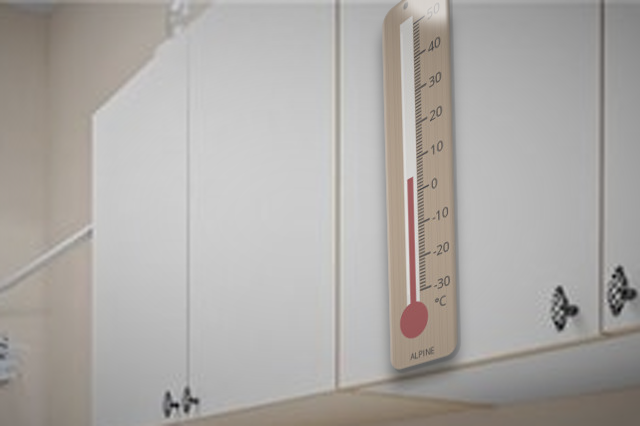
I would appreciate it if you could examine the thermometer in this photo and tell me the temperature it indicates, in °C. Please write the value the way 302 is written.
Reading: 5
